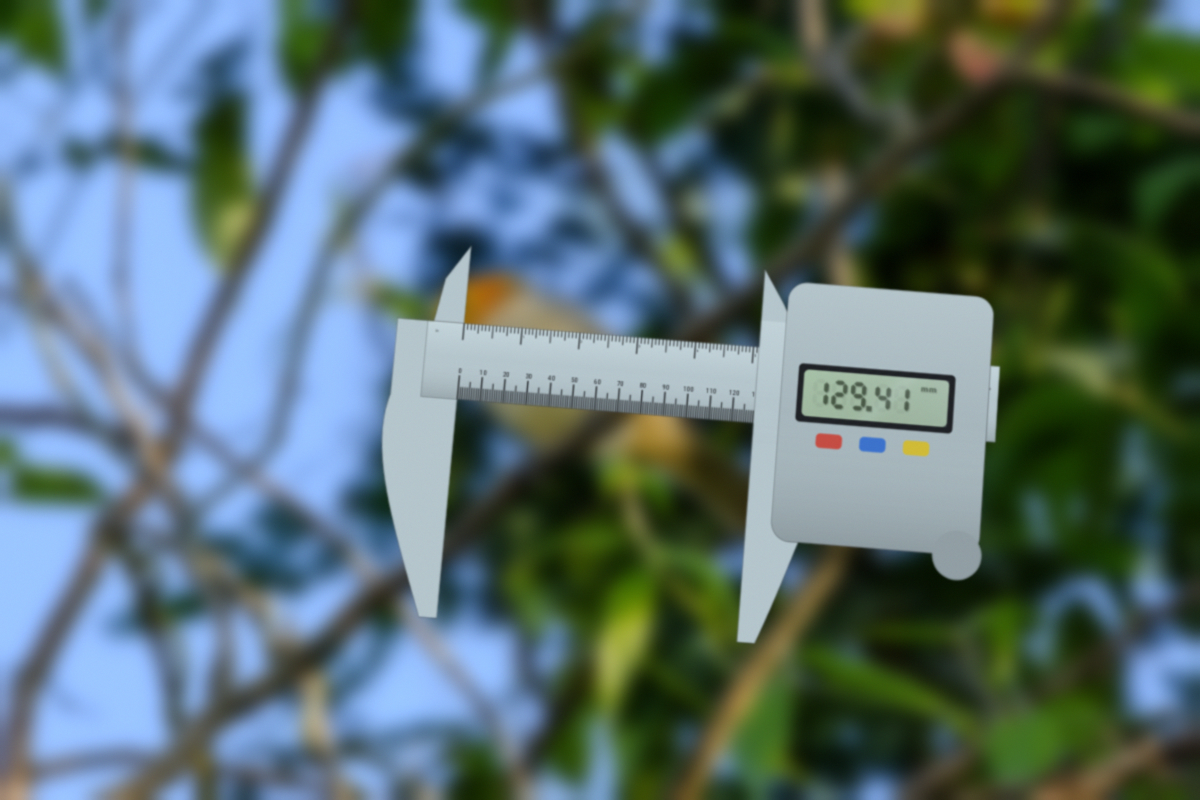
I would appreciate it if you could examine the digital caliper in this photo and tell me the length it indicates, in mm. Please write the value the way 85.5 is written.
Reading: 129.41
